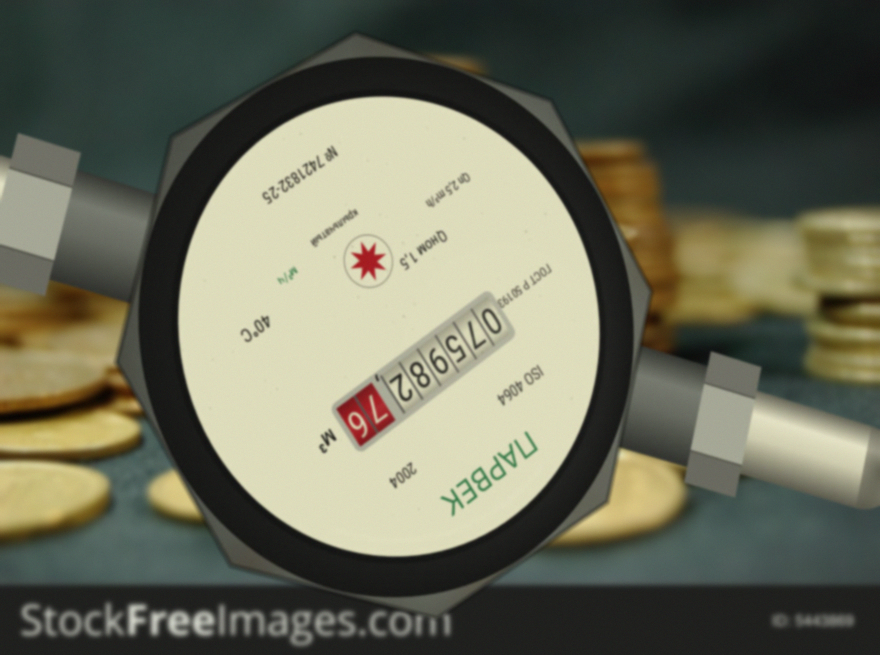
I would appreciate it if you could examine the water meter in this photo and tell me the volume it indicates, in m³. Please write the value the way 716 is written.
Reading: 75982.76
